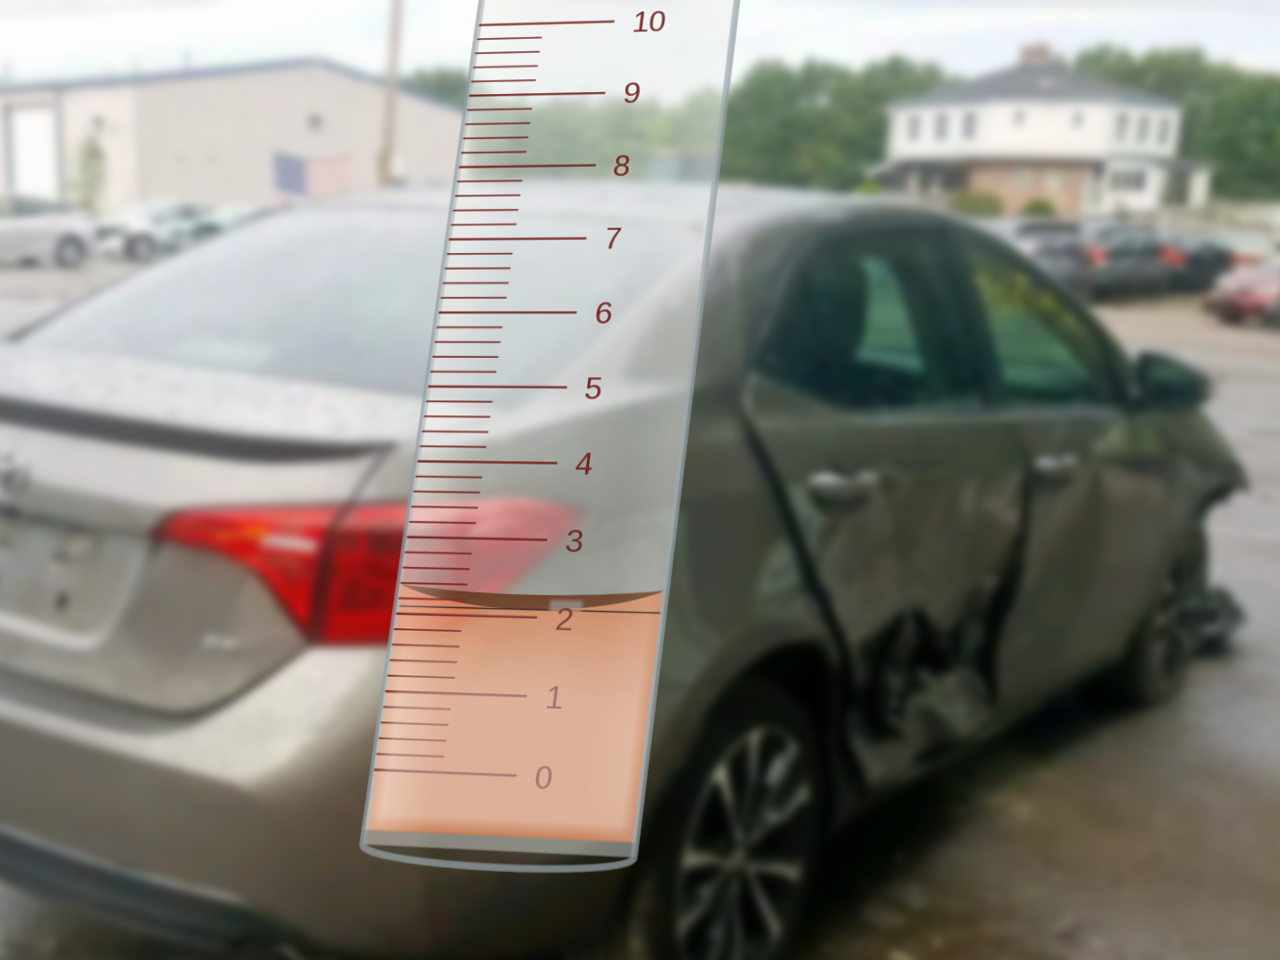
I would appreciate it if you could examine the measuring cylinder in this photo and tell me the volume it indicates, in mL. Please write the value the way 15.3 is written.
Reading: 2.1
